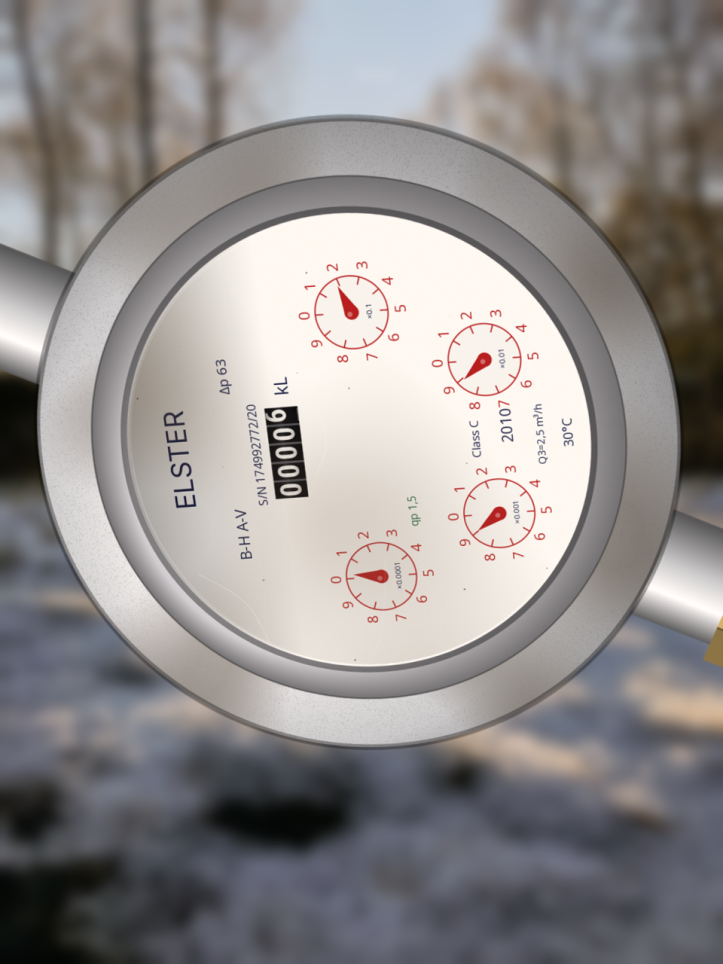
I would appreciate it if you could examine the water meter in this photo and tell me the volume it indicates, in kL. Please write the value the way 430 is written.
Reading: 6.1890
